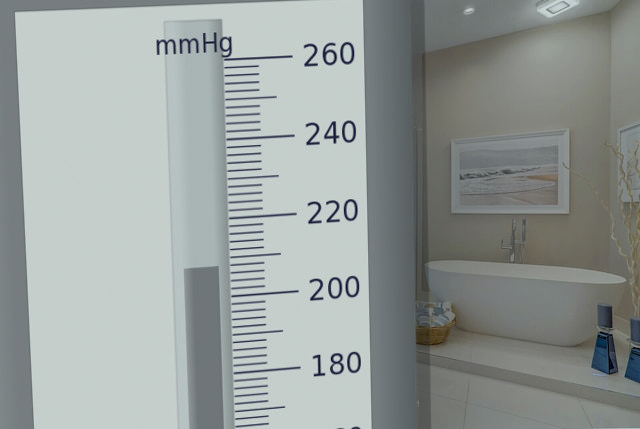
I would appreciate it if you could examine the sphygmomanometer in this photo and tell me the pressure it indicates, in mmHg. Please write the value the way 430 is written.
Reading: 208
